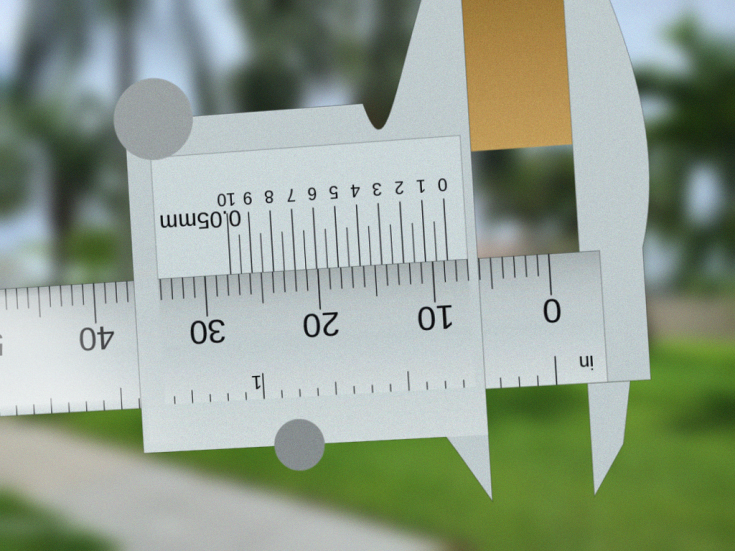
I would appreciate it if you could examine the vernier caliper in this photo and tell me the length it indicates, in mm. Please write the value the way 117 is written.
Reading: 8.7
